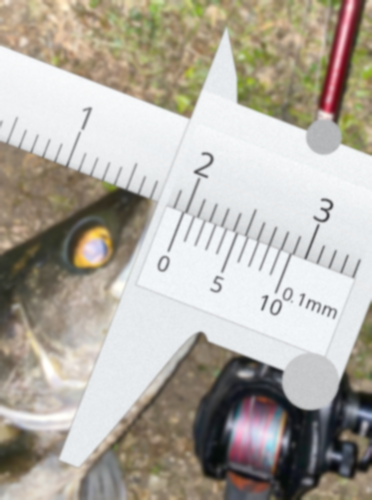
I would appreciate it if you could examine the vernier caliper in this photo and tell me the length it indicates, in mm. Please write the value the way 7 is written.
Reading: 19.8
